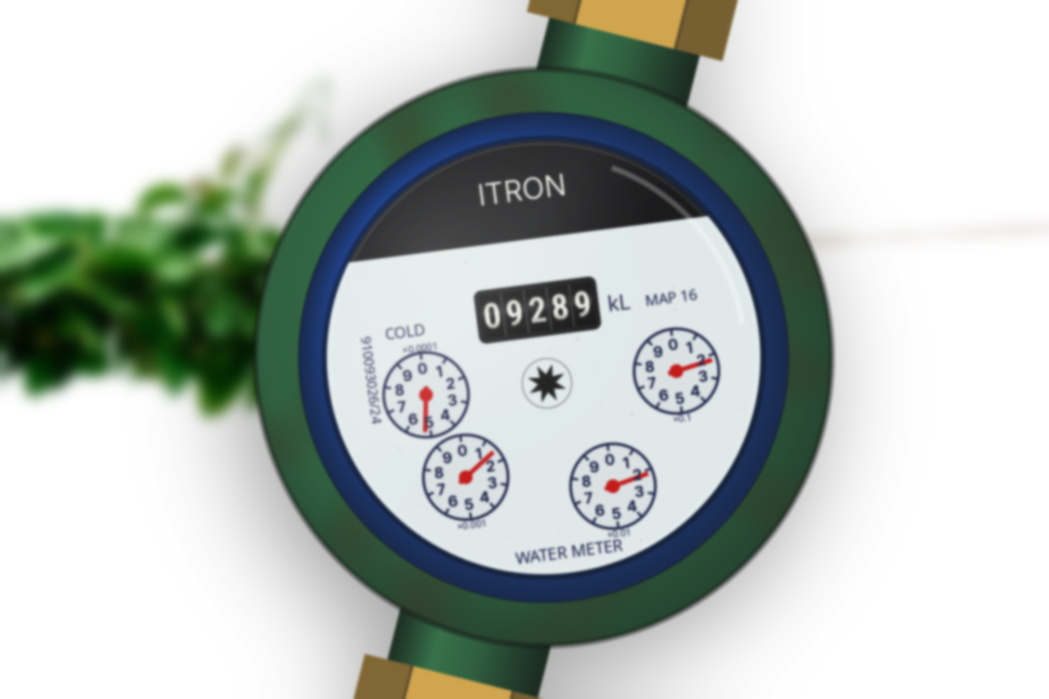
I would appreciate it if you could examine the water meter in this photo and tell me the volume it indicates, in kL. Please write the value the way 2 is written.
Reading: 9289.2215
